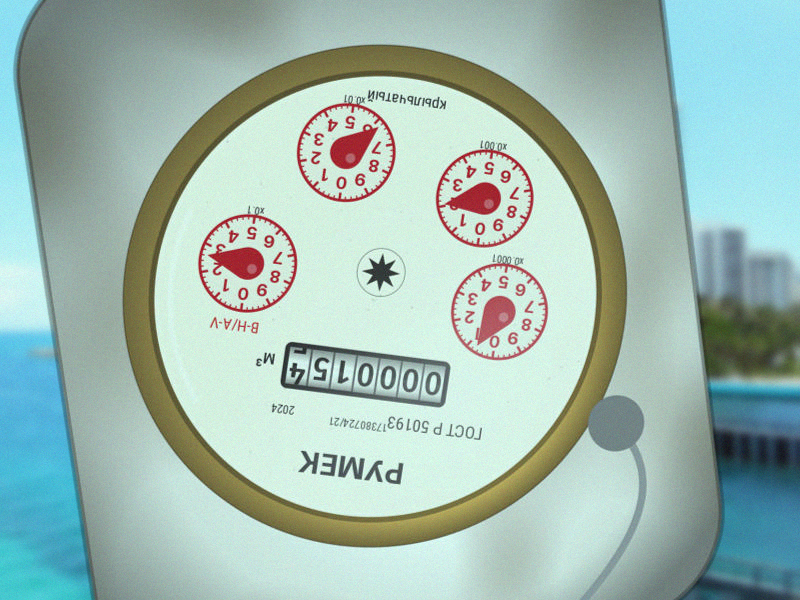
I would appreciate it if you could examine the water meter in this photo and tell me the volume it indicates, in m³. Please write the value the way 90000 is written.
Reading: 154.2620
